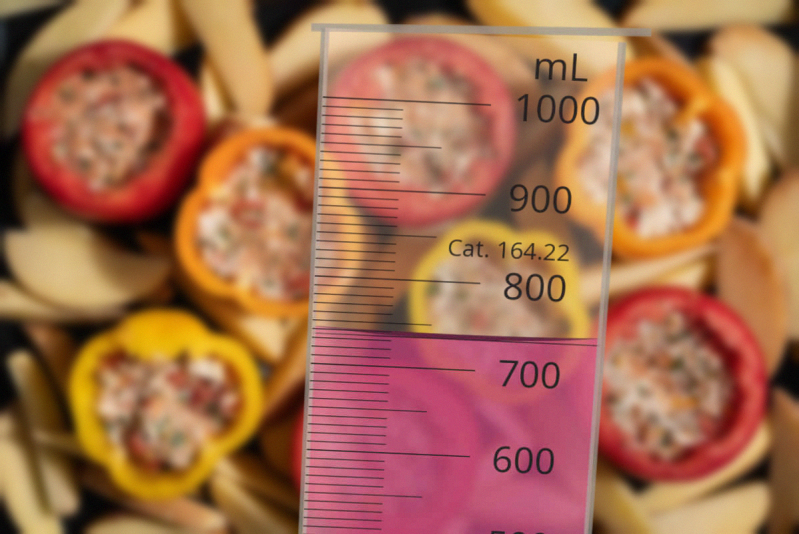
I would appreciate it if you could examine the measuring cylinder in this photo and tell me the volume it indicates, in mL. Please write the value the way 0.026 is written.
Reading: 735
